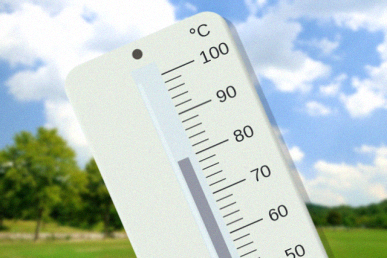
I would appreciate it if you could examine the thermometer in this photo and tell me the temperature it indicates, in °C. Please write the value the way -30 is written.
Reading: 80
